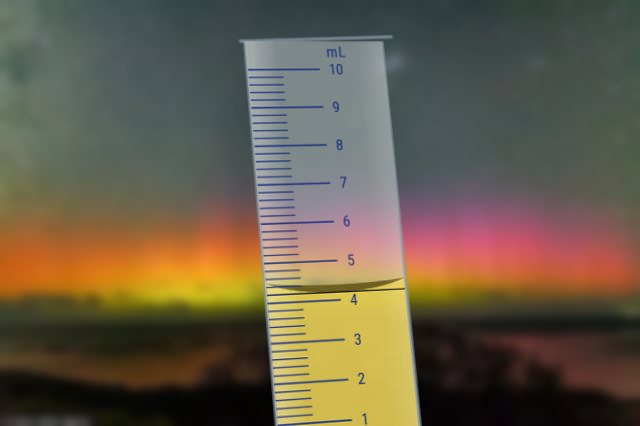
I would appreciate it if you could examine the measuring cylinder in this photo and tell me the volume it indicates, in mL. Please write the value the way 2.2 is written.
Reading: 4.2
